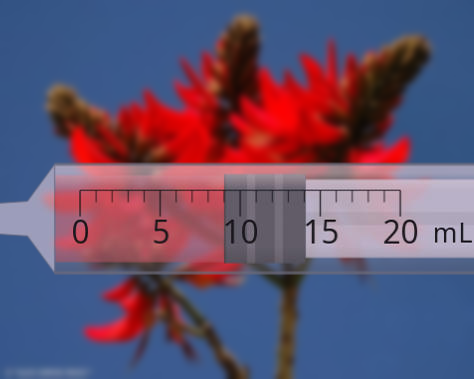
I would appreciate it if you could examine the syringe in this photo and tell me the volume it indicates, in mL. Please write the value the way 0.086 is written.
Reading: 9
